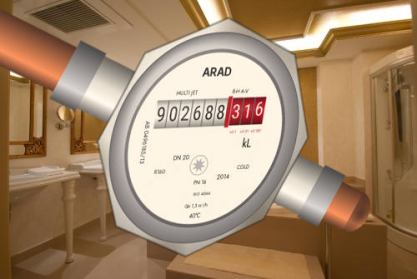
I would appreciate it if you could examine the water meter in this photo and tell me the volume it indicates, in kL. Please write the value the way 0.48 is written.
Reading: 902688.316
